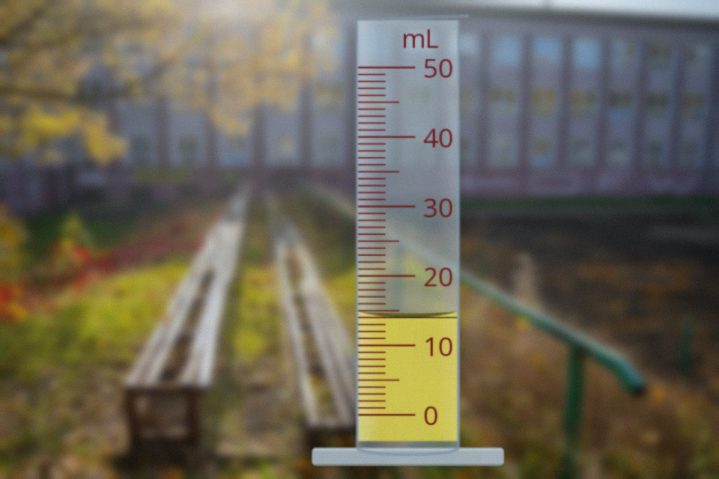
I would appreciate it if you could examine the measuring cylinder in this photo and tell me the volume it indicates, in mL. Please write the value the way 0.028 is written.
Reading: 14
